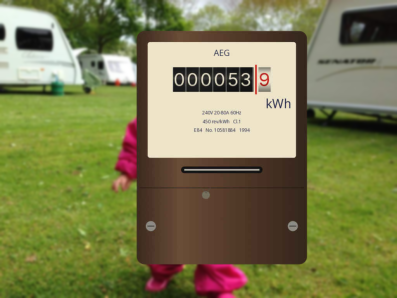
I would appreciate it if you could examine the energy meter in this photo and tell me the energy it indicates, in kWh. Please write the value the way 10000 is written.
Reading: 53.9
